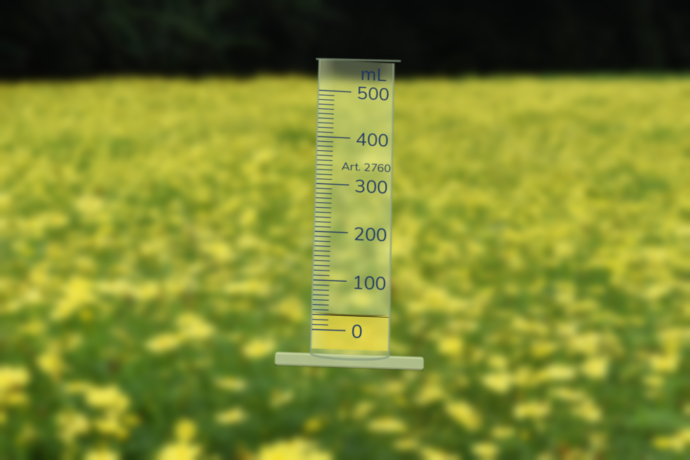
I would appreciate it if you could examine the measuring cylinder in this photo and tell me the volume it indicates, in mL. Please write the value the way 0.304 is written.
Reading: 30
